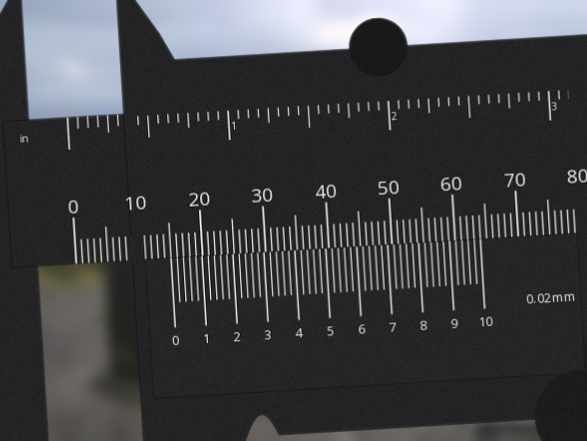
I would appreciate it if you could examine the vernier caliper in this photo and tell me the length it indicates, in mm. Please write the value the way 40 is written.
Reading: 15.0
